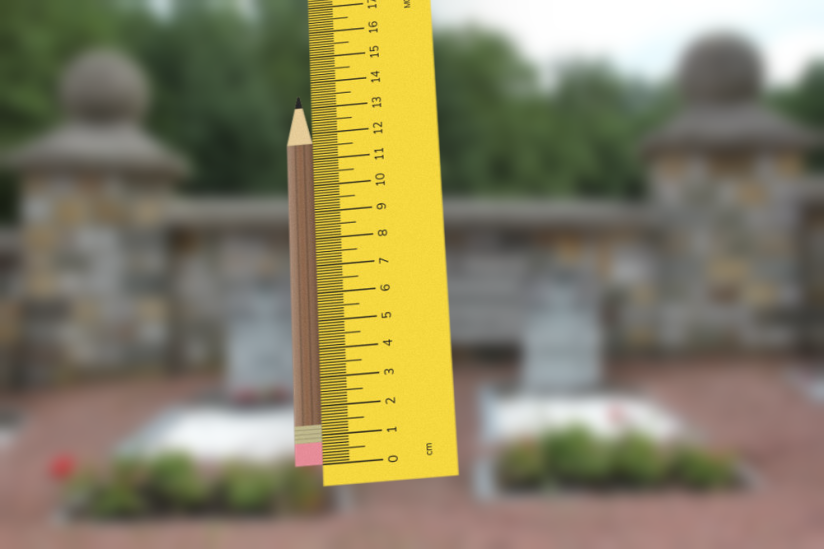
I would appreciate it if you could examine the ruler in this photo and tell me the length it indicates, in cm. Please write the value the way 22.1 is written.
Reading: 13.5
